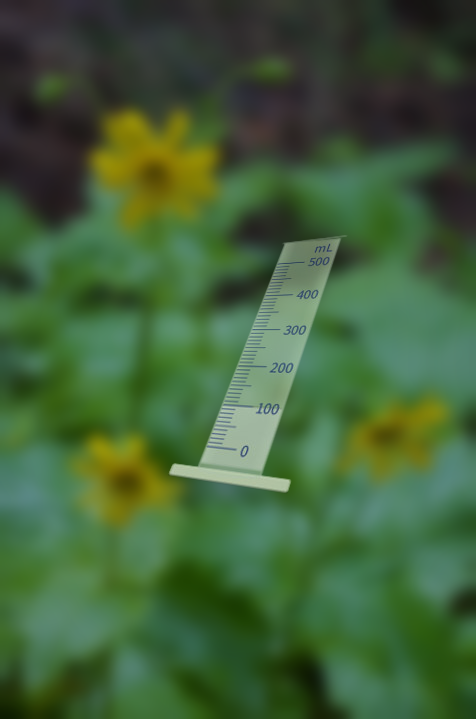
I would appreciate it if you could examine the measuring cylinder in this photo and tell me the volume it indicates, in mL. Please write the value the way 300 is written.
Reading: 100
